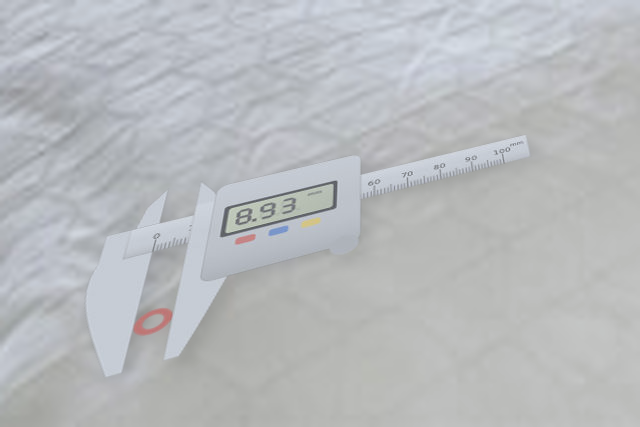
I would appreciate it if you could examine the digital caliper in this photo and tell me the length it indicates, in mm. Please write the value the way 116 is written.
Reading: 8.93
